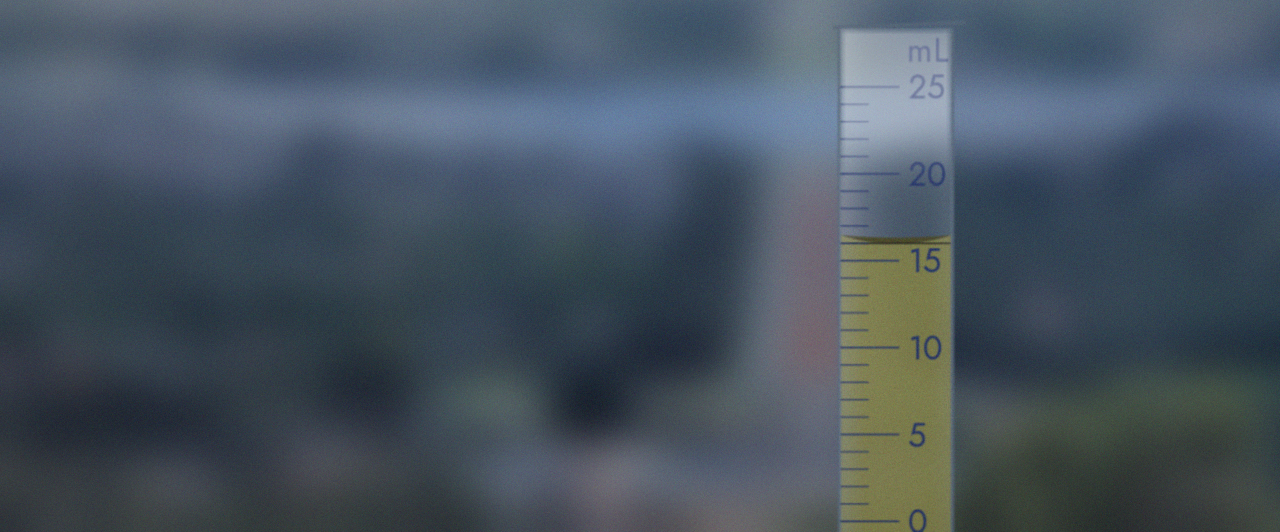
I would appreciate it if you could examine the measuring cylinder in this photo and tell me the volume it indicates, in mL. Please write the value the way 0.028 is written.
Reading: 16
